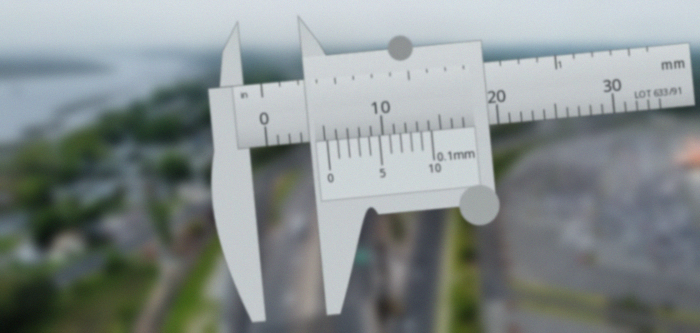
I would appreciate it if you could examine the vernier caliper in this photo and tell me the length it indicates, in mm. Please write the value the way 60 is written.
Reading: 5.2
